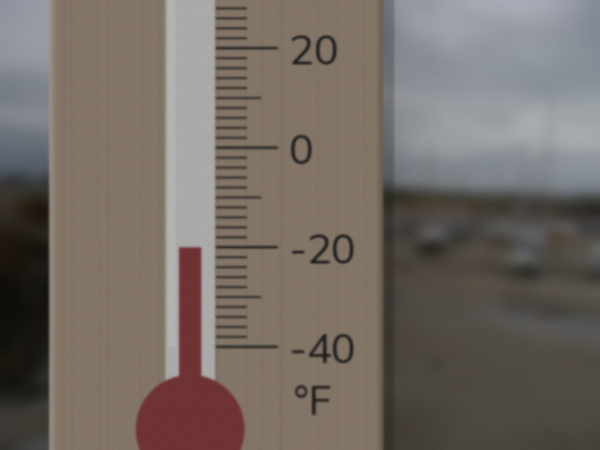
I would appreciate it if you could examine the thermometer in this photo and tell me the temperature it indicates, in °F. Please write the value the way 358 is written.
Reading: -20
